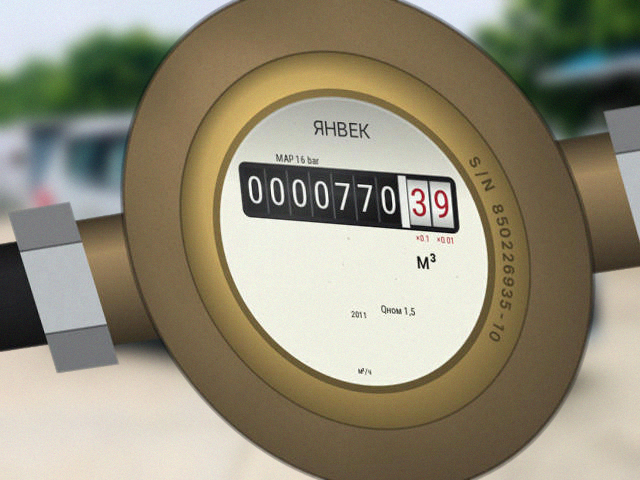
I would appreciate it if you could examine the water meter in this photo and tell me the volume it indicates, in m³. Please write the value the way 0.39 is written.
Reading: 770.39
